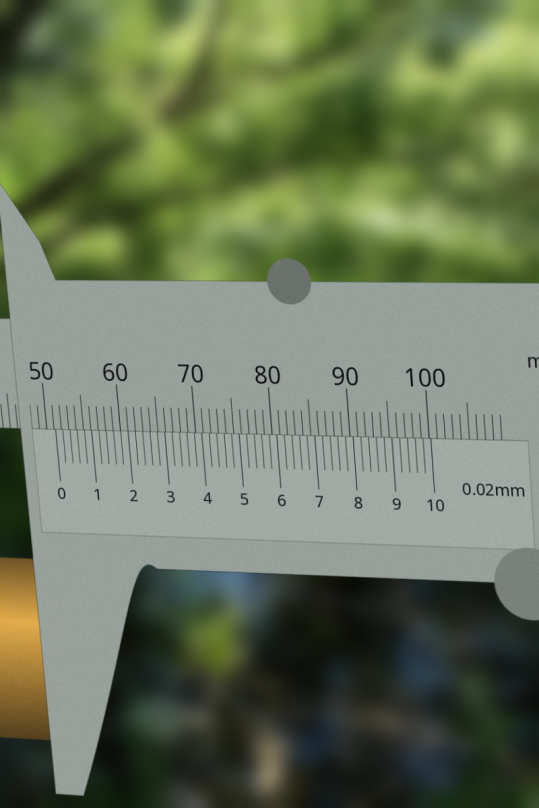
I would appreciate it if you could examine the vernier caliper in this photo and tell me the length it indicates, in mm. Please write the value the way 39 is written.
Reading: 51.2
